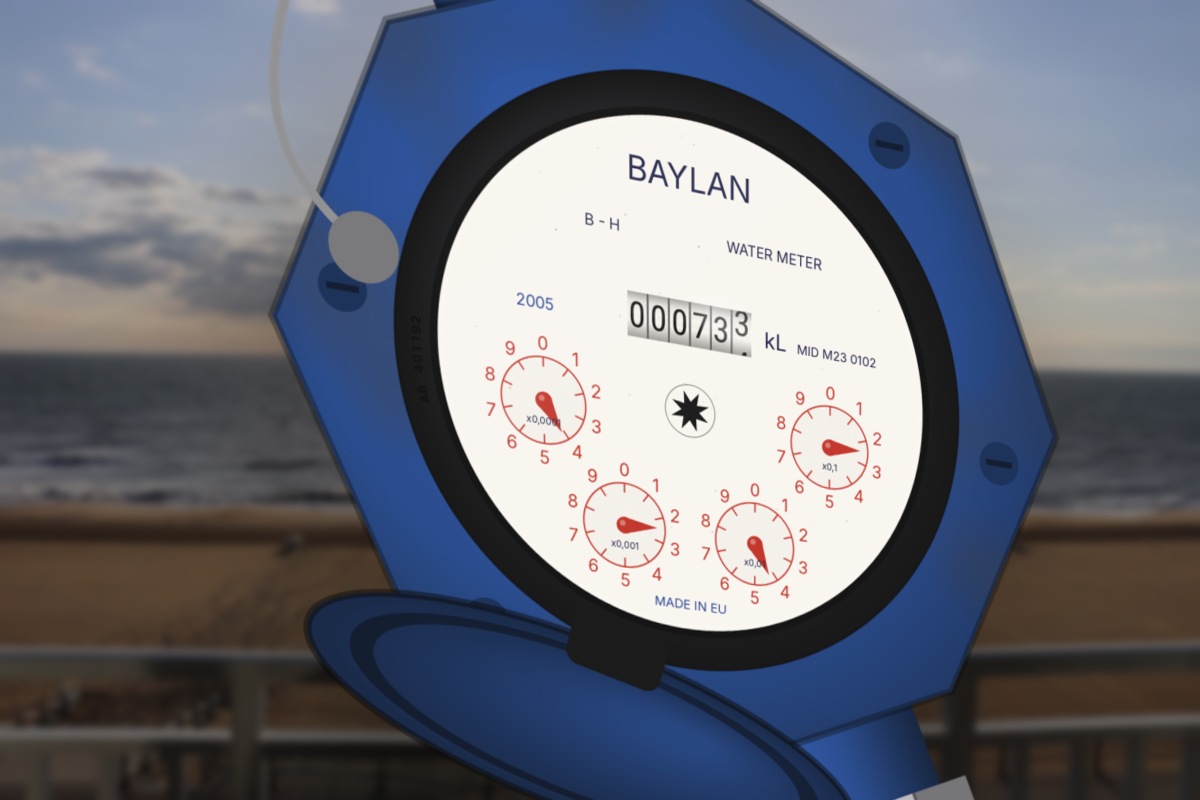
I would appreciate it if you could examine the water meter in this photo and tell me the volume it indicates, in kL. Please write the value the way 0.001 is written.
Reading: 733.2424
